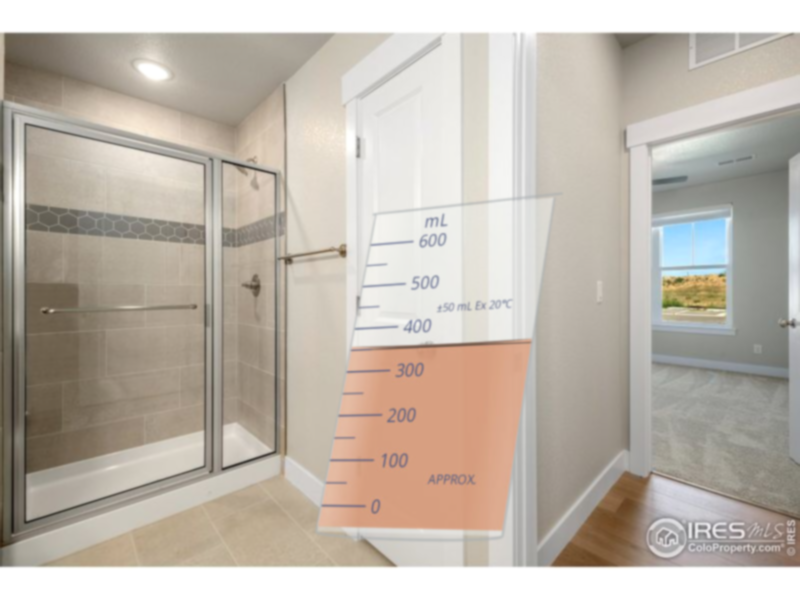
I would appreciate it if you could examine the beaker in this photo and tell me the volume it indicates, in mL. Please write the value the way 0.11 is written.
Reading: 350
